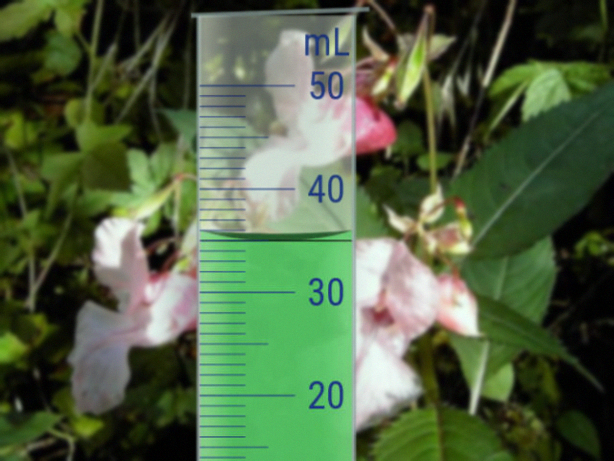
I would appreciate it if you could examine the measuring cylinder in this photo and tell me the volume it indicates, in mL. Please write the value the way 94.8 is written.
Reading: 35
